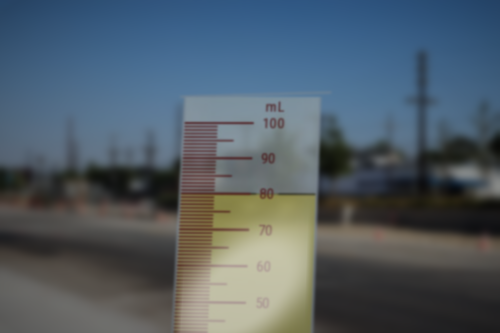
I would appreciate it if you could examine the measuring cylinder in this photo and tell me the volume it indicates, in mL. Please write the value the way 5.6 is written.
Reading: 80
